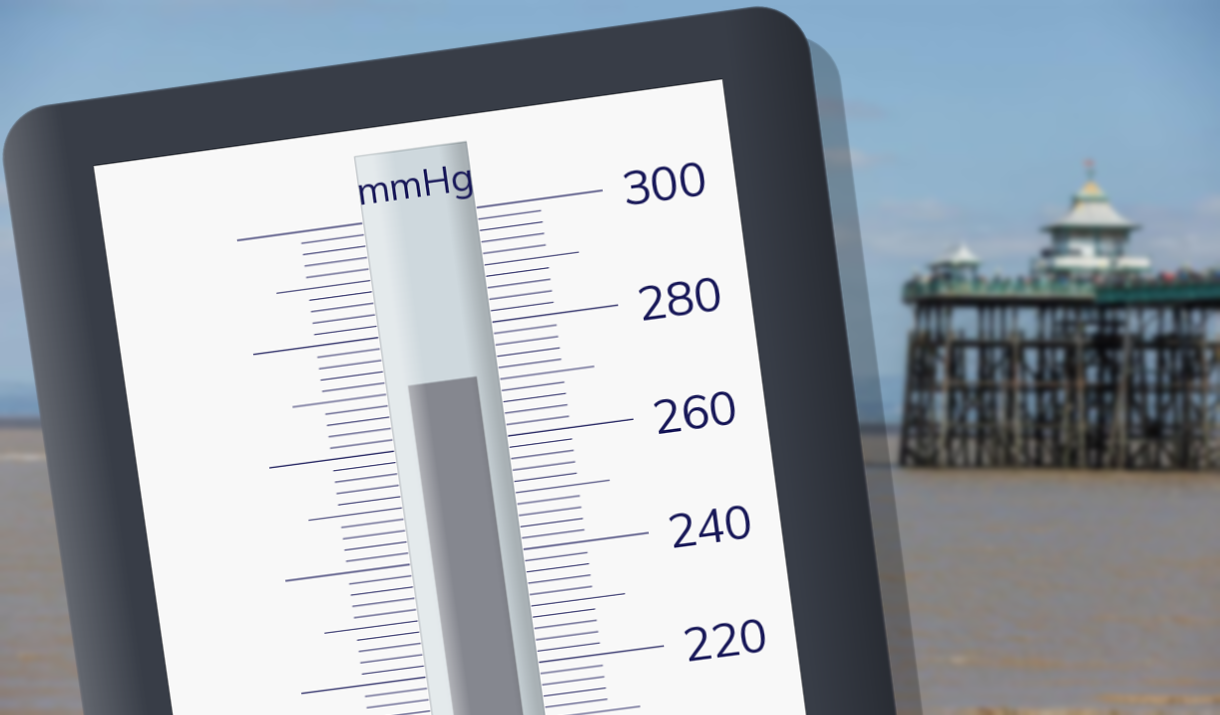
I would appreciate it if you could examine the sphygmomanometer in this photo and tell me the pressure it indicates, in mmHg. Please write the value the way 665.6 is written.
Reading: 271
